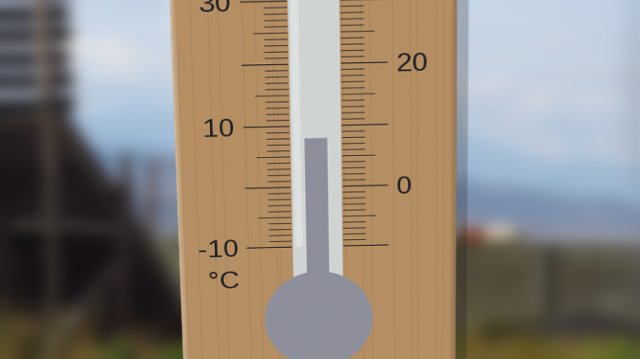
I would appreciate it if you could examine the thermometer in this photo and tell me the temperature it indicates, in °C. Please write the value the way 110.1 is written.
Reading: 8
